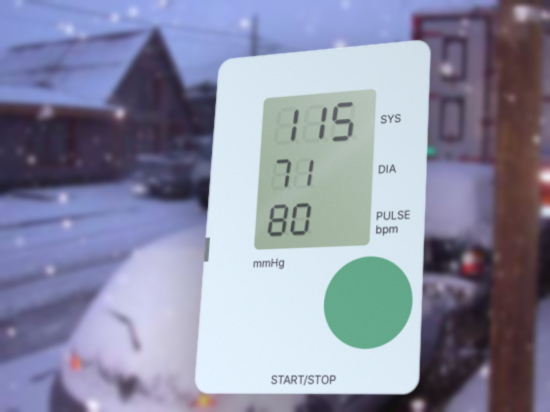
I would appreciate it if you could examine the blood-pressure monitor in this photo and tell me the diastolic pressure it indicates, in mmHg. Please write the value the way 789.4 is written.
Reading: 71
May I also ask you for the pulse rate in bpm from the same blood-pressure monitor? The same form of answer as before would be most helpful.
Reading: 80
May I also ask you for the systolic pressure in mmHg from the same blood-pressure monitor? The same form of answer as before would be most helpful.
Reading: 115
